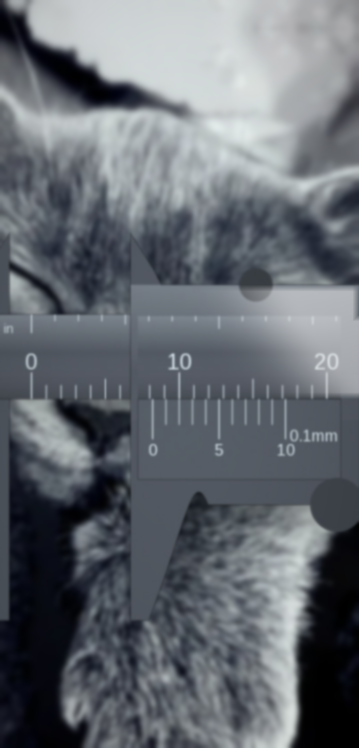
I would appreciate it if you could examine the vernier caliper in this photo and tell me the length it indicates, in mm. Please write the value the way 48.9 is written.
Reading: 8.2
